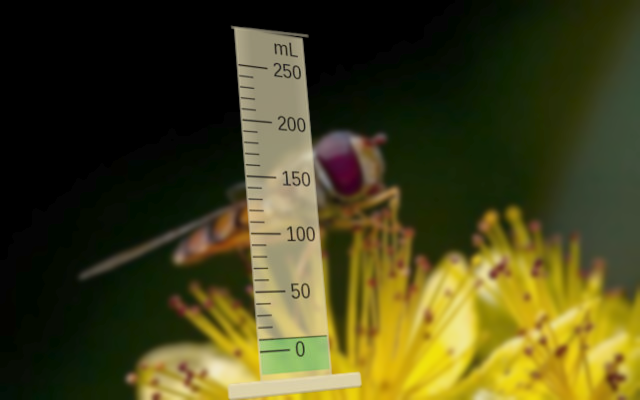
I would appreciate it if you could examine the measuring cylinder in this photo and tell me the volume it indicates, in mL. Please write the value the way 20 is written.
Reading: 10
